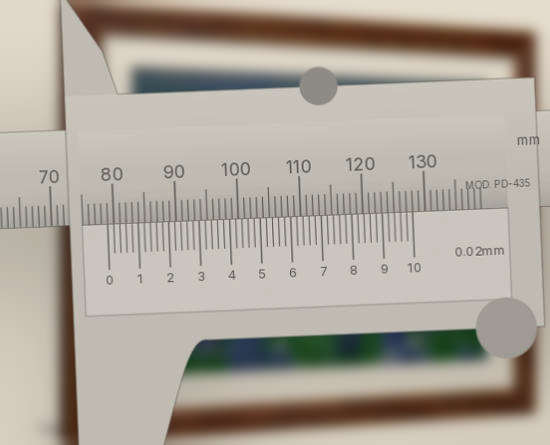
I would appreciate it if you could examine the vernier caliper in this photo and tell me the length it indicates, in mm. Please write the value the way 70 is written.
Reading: 79.0
